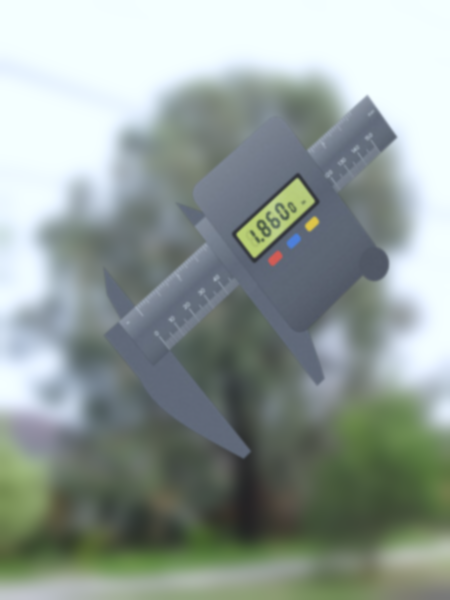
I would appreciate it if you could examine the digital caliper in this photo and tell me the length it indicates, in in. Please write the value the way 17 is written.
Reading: 1.8600
